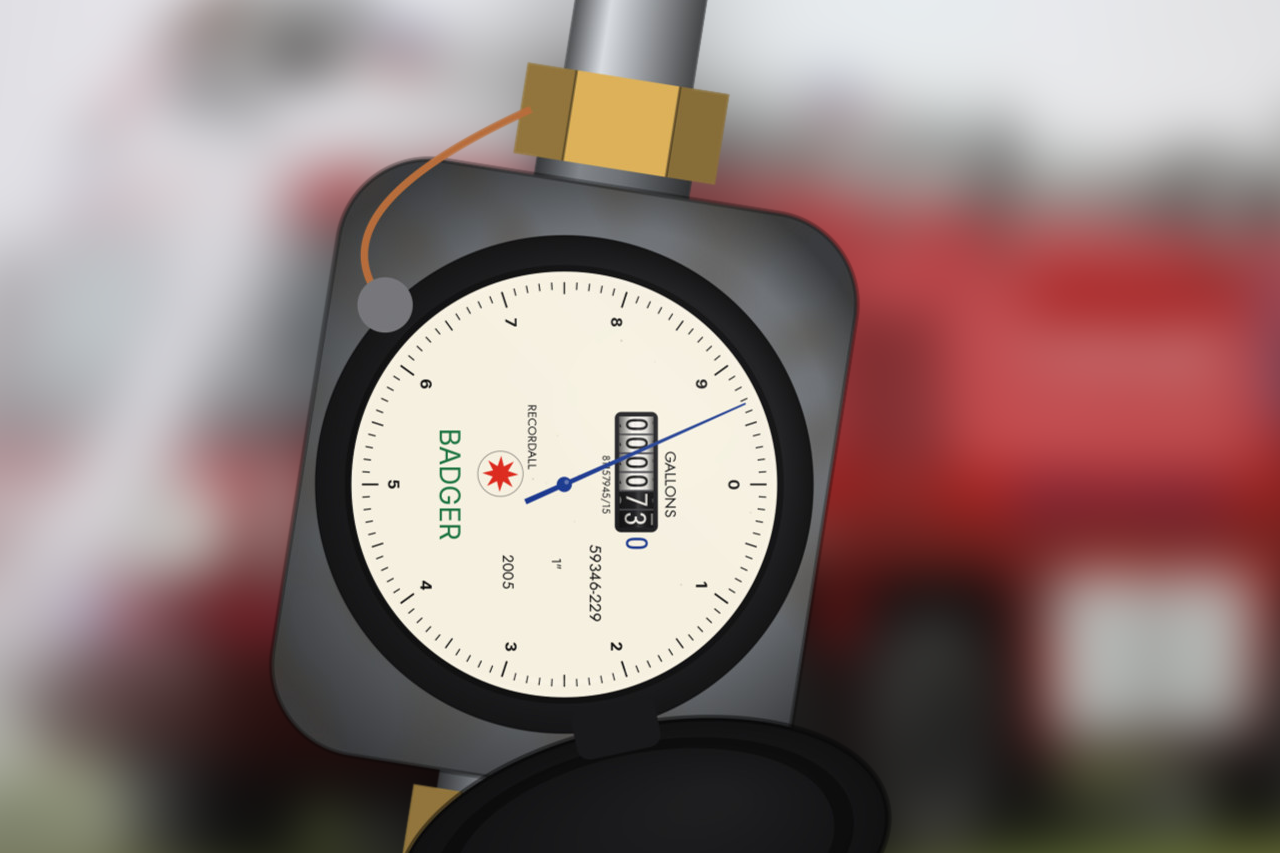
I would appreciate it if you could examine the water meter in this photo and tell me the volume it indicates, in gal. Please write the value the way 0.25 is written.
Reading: 729.3
